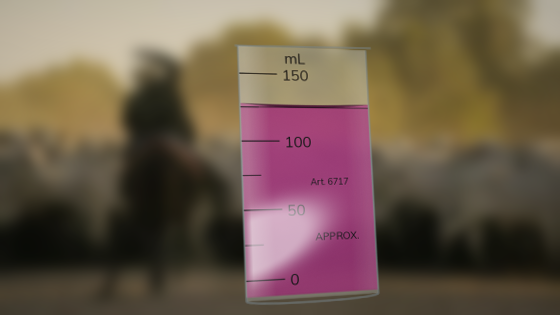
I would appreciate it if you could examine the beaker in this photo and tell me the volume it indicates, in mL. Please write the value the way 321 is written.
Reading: 125
